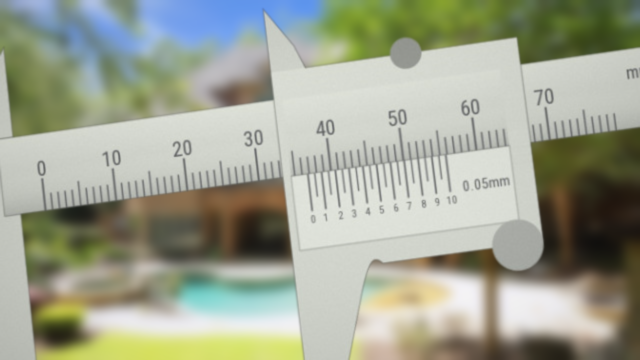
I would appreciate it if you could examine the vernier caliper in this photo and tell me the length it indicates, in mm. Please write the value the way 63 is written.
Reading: 36.8
